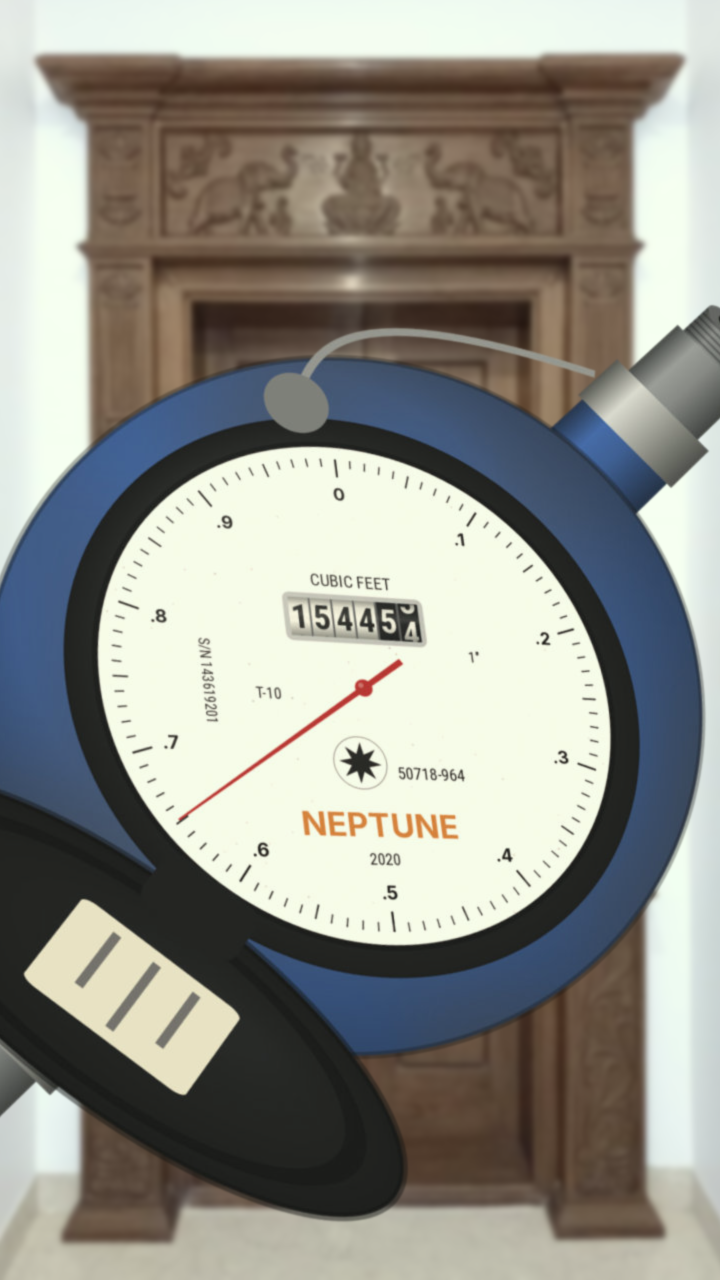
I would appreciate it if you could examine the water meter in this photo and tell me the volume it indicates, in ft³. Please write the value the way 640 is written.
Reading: 154453.65
